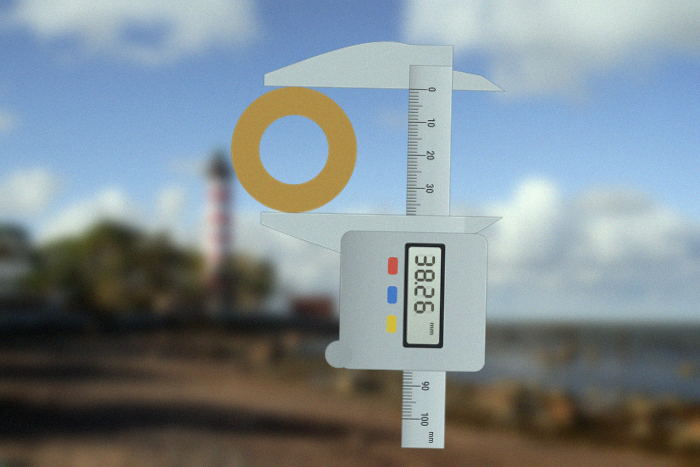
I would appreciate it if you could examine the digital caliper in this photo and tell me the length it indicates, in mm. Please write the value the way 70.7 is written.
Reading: 38.26
